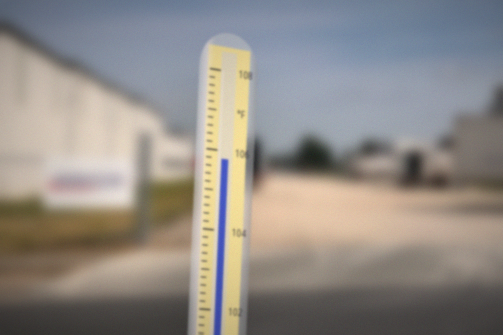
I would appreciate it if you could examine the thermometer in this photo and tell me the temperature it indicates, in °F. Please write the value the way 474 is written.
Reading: 105.8
